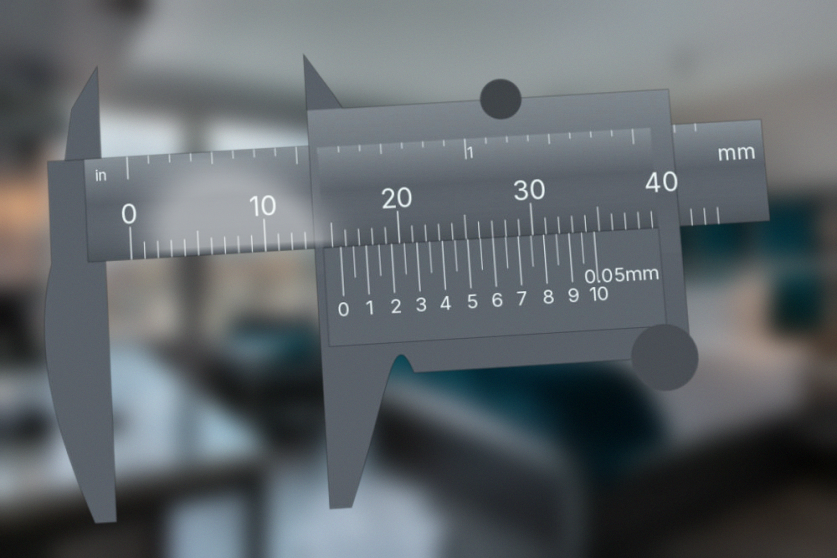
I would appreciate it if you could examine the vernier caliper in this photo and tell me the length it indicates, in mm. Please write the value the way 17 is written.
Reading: 15.6
